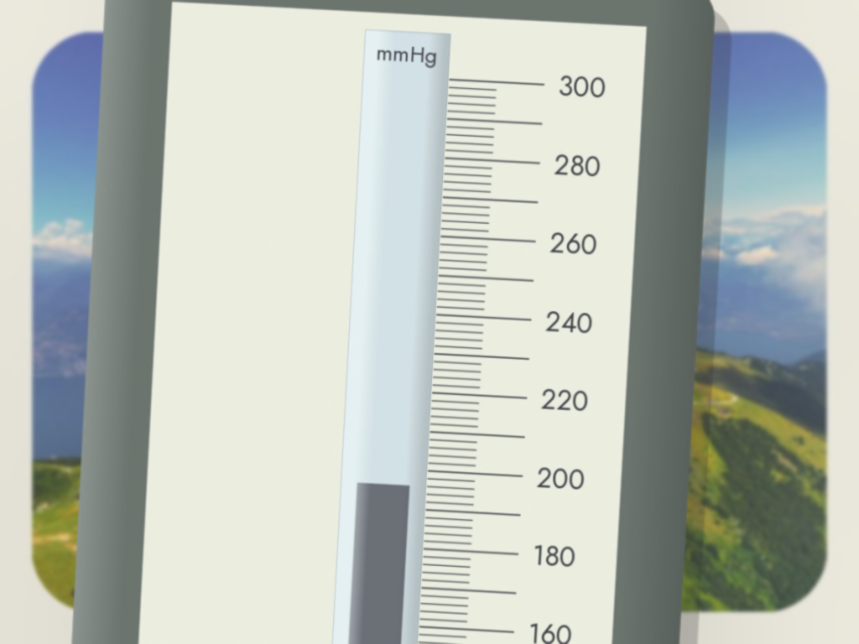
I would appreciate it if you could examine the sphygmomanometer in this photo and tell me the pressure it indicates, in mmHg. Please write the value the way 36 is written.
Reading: 196
